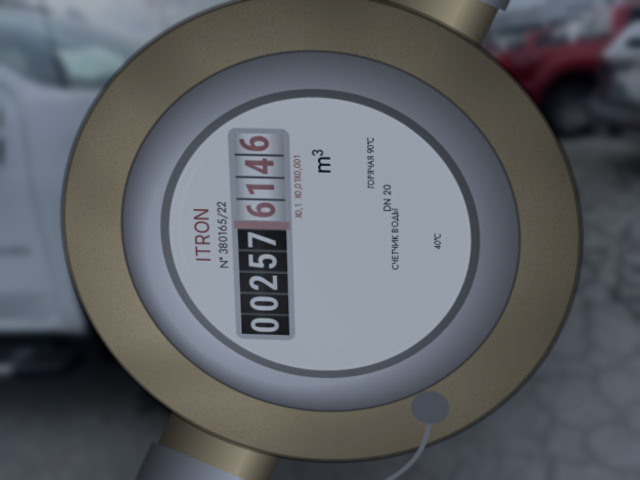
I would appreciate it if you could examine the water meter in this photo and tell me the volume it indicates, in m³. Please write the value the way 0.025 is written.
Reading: 257.6146
